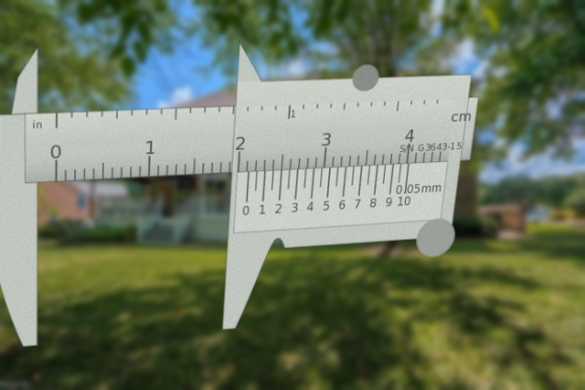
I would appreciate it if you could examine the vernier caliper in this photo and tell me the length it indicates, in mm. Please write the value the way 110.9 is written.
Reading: 21.2
